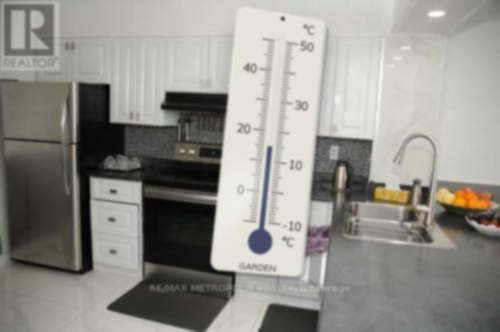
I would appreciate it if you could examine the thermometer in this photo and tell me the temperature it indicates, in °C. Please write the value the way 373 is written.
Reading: 15
